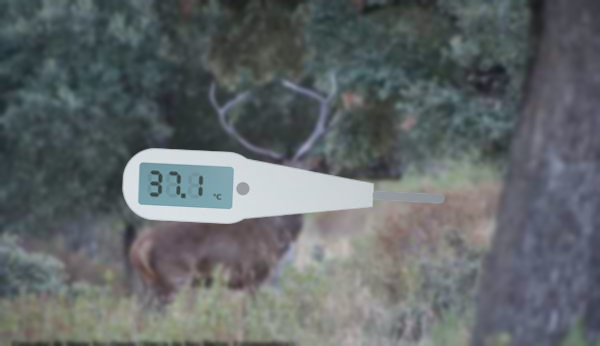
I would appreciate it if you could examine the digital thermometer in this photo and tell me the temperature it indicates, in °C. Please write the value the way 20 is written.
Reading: 37.1
